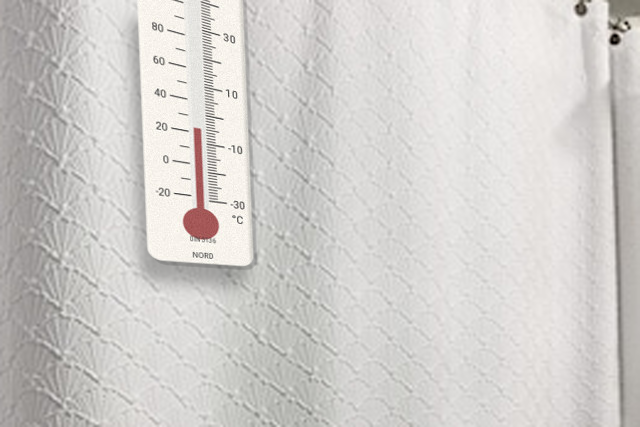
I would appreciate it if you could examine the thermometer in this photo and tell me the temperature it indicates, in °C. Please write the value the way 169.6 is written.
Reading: -5
